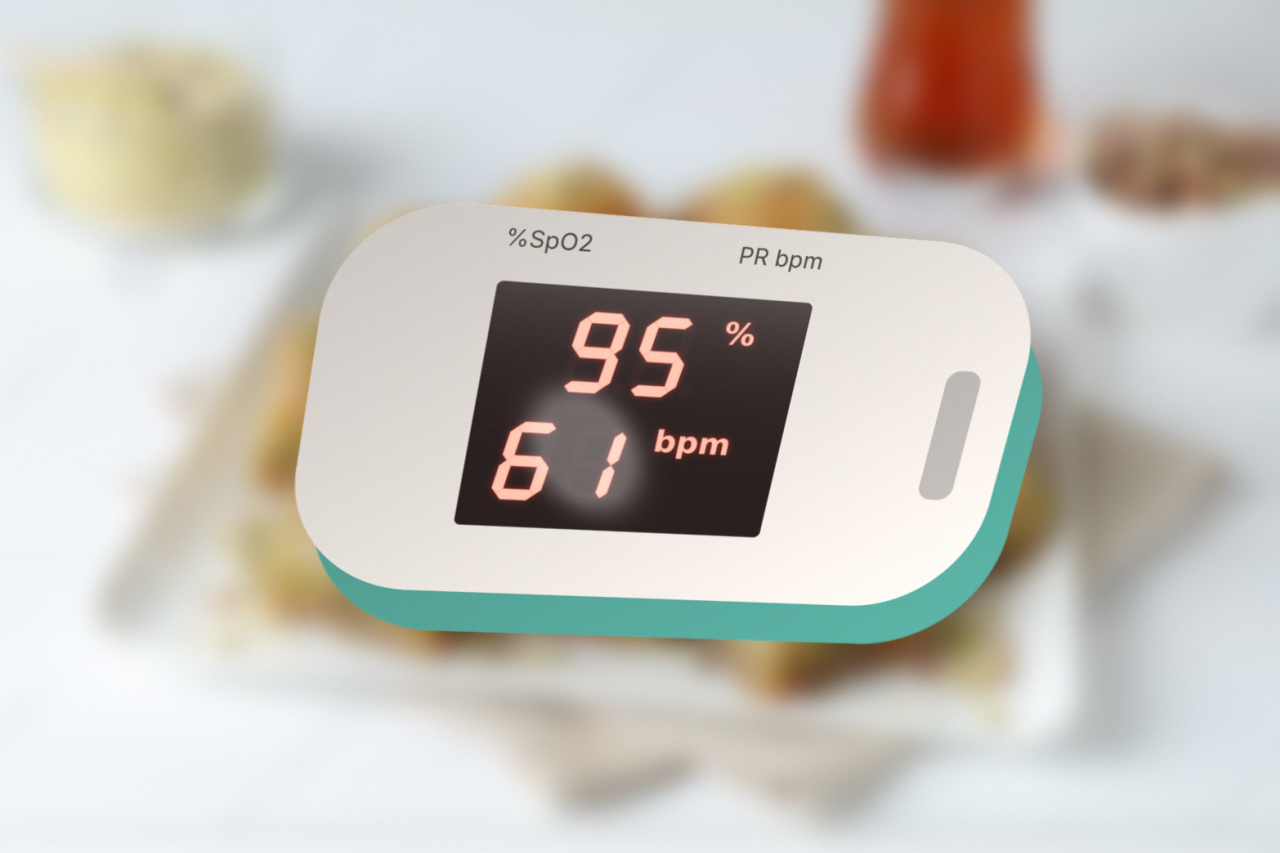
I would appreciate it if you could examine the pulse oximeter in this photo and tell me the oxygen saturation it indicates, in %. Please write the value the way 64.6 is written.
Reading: 95
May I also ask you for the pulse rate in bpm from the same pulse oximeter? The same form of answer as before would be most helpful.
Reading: 61
